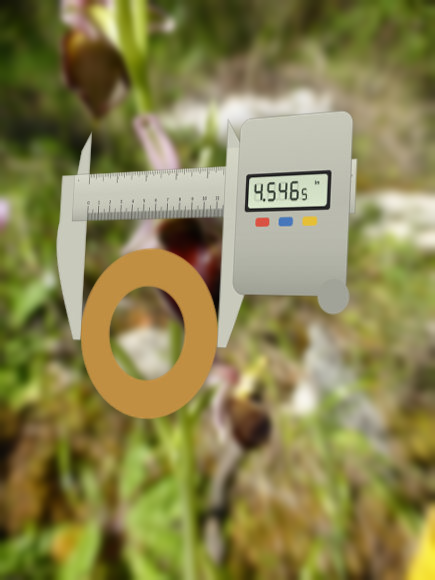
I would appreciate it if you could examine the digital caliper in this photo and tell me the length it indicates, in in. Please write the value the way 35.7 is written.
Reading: 4.5465
